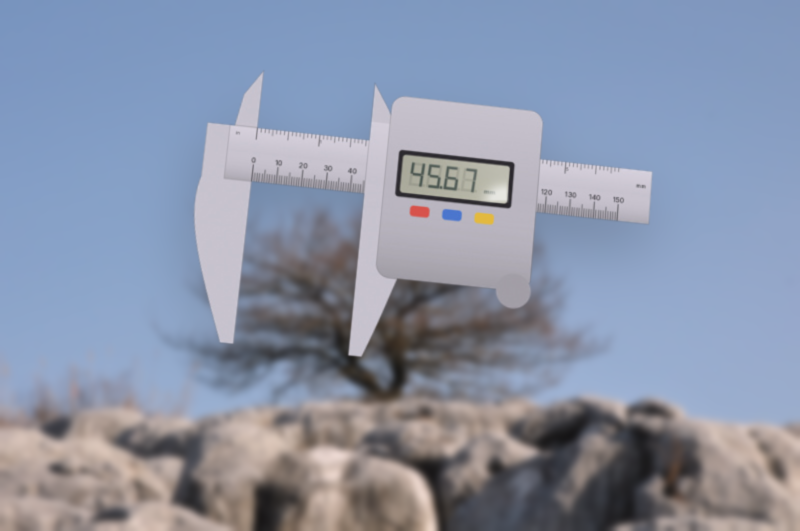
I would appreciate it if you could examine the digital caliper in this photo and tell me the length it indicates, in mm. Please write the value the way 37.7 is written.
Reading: 45.67
